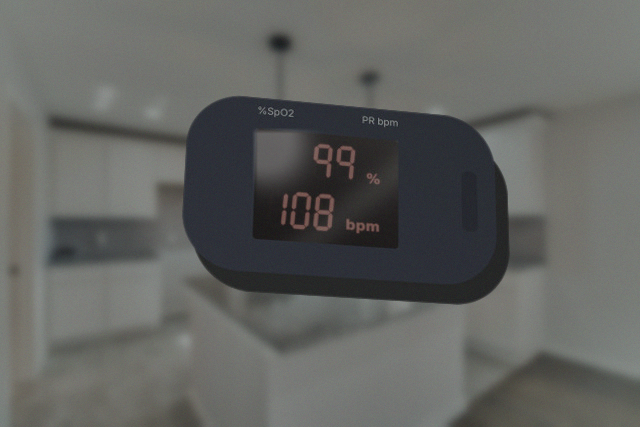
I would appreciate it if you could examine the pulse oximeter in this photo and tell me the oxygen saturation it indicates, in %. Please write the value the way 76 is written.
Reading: 99
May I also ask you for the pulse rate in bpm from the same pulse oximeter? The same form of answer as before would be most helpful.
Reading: 108
